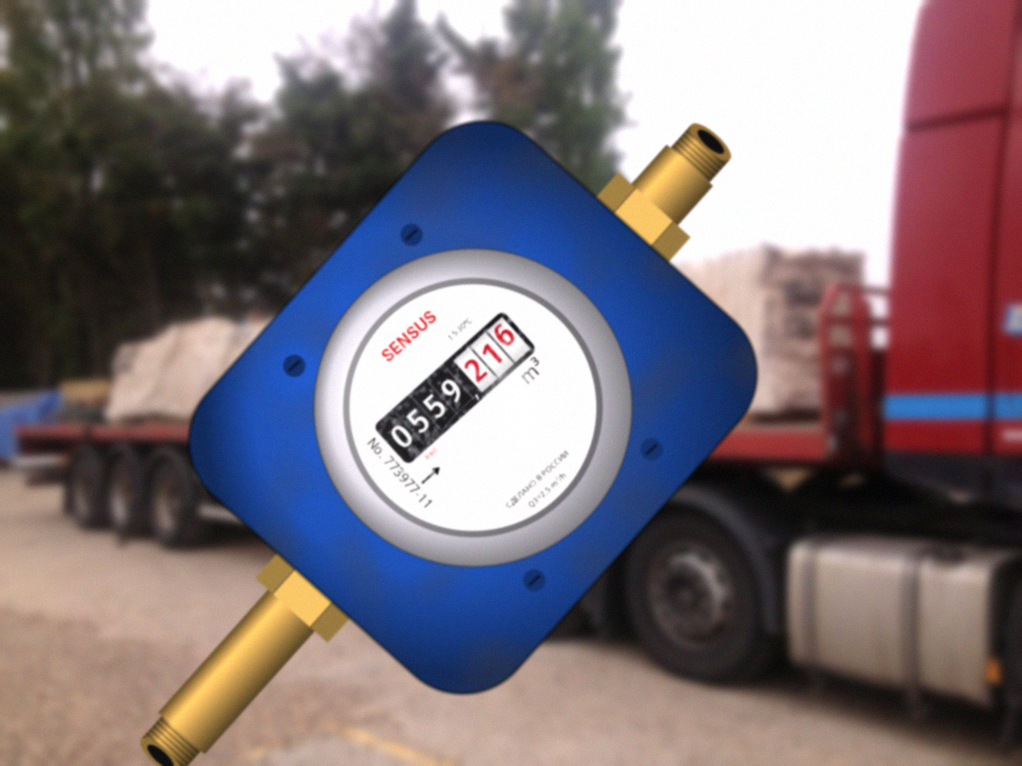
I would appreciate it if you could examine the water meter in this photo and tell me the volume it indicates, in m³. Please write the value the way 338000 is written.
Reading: 559.216
